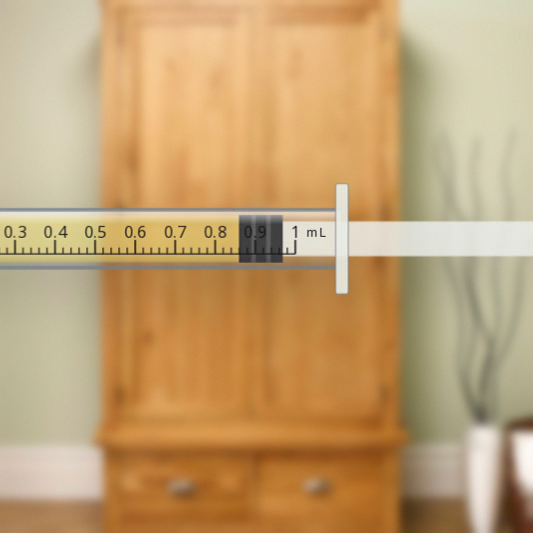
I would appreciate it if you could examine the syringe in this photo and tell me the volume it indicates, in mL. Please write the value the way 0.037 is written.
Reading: 0.86
